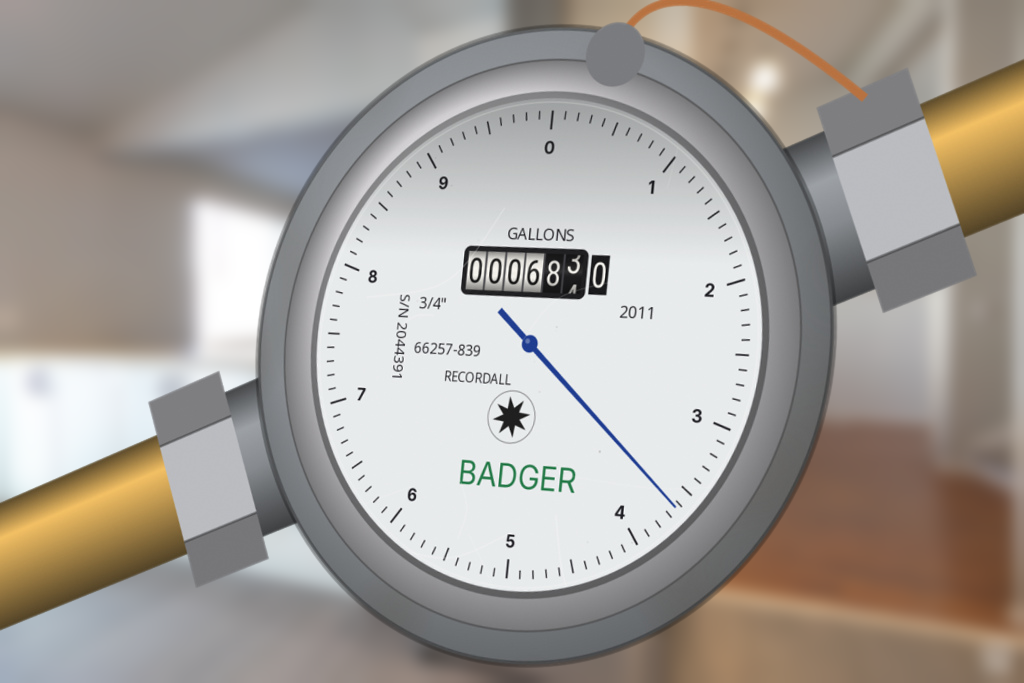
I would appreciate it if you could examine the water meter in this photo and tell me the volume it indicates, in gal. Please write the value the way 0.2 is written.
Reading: 6833.6
